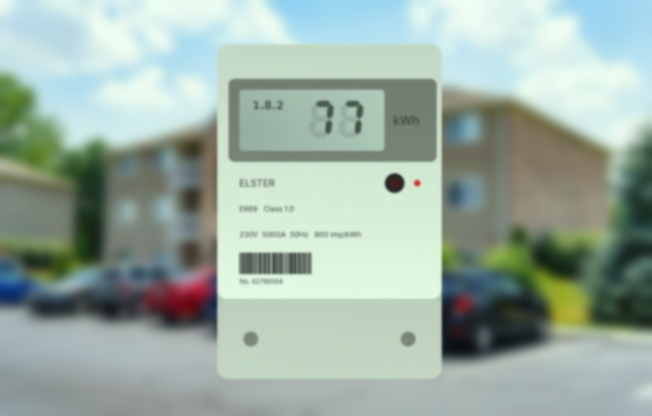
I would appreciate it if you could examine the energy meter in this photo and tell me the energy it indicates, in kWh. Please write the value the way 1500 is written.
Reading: 77
